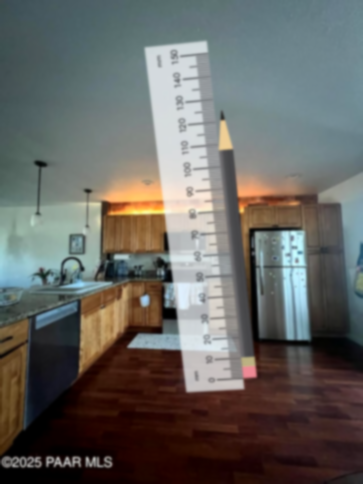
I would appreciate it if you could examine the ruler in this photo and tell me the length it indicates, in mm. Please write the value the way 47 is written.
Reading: 125
